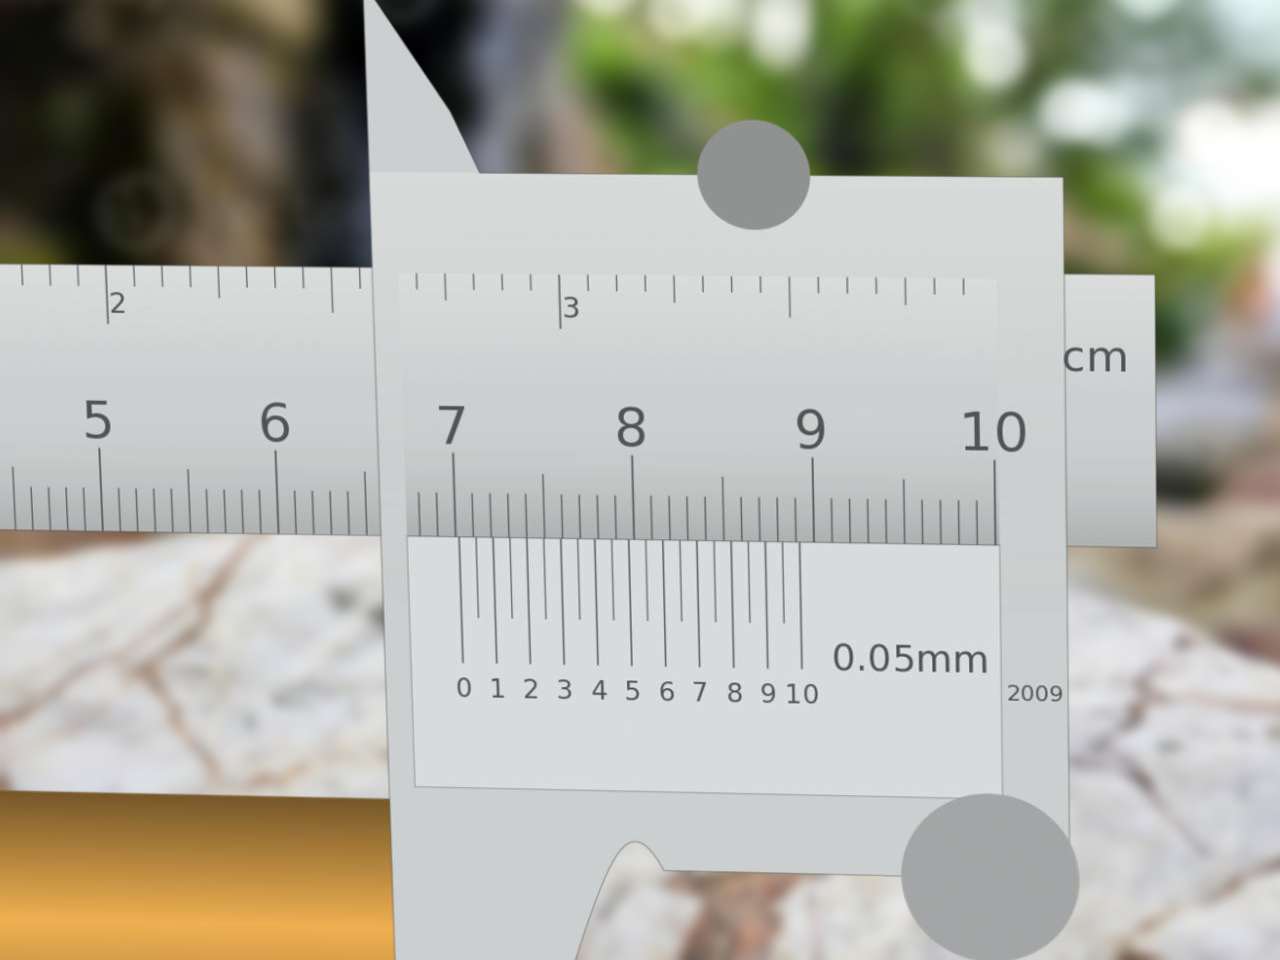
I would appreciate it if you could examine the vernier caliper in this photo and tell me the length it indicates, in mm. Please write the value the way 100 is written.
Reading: 70.2
